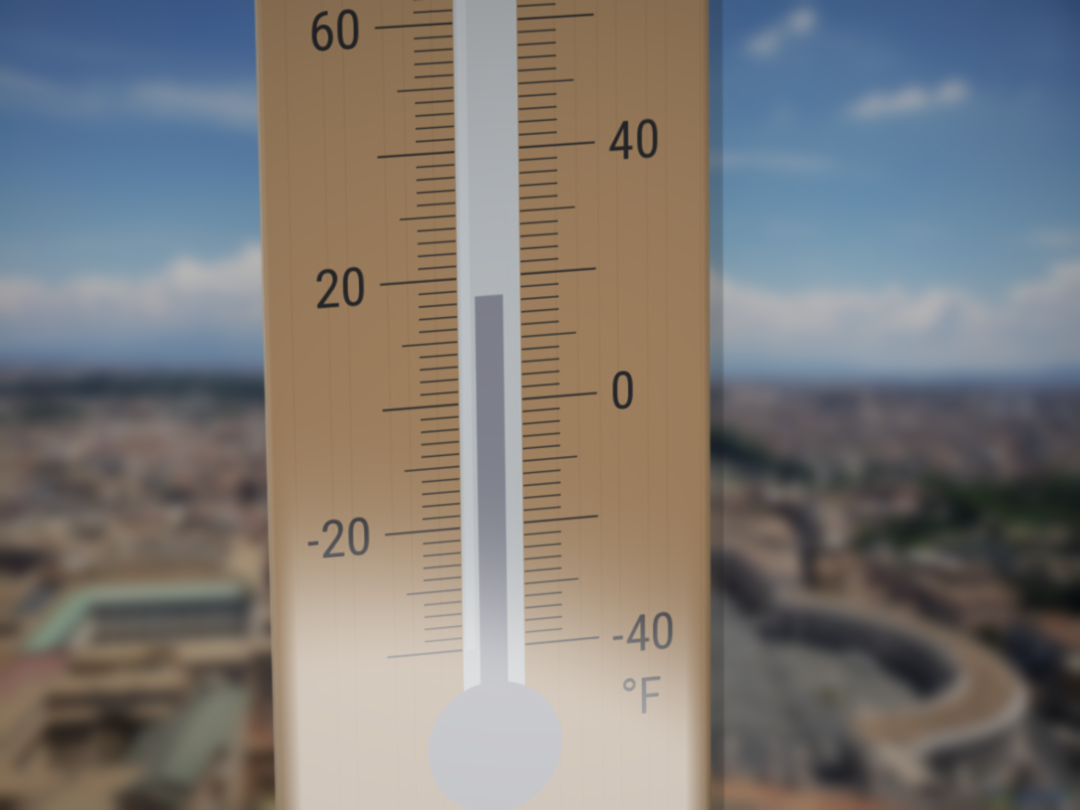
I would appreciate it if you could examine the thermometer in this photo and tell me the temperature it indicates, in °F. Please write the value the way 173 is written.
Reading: 17
